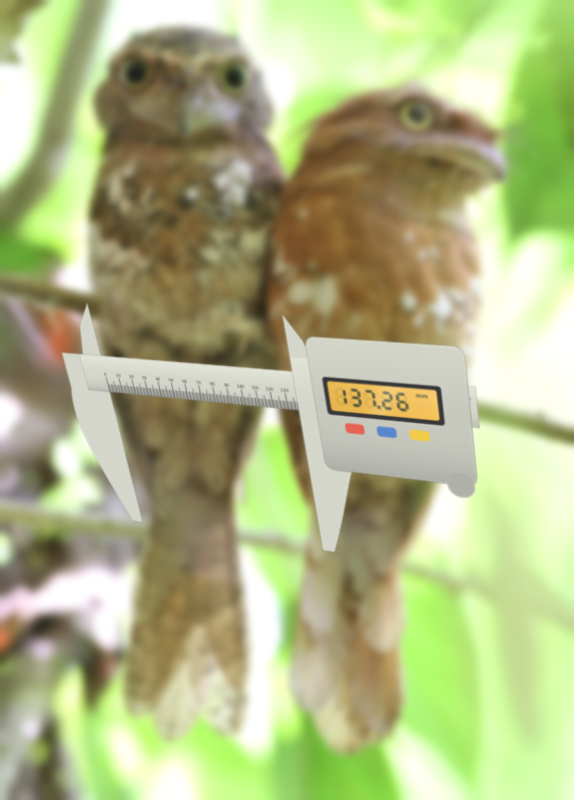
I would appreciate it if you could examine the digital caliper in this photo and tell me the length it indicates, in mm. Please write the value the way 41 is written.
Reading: 137.26
